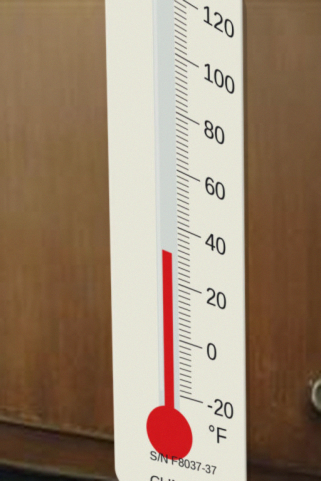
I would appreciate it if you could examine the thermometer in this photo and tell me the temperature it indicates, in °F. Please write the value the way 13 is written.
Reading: 30
